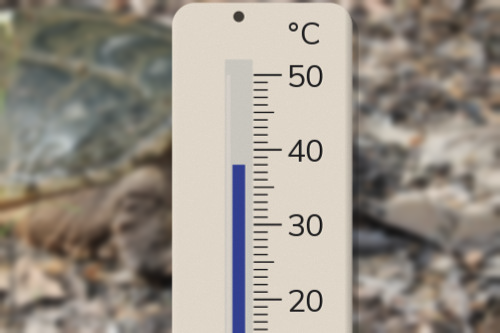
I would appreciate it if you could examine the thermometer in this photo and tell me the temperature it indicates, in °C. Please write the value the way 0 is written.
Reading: 38
